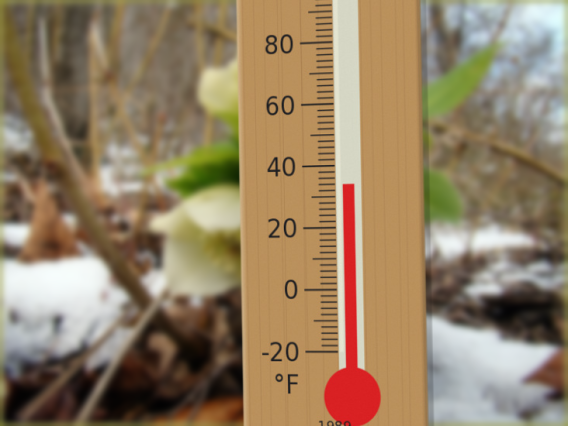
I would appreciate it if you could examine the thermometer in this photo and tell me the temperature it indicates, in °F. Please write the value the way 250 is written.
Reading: 34
